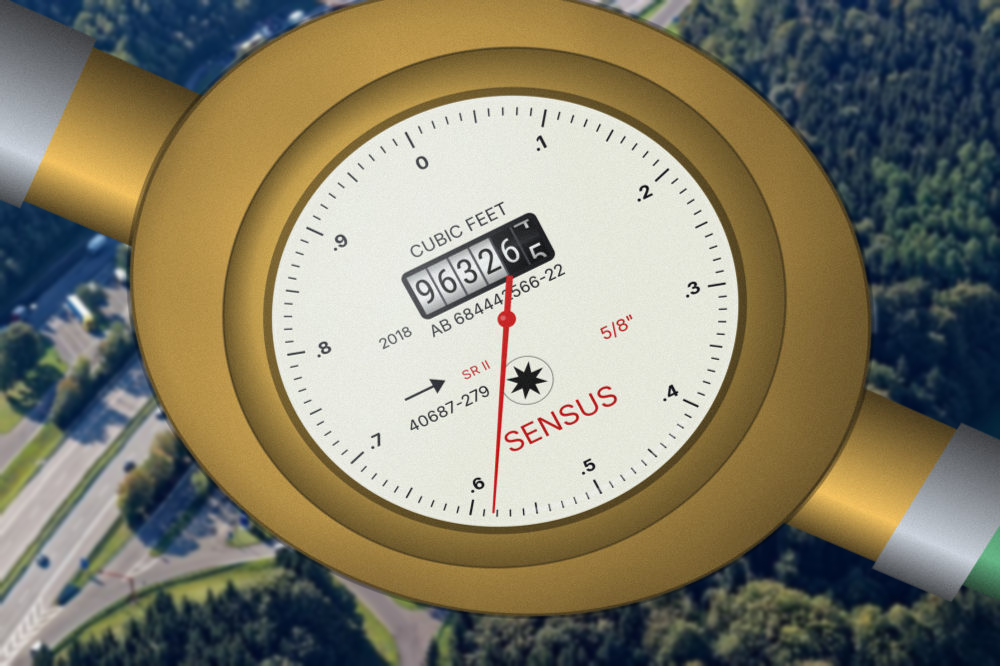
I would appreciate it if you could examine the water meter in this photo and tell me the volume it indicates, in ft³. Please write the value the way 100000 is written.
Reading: 963264.58
